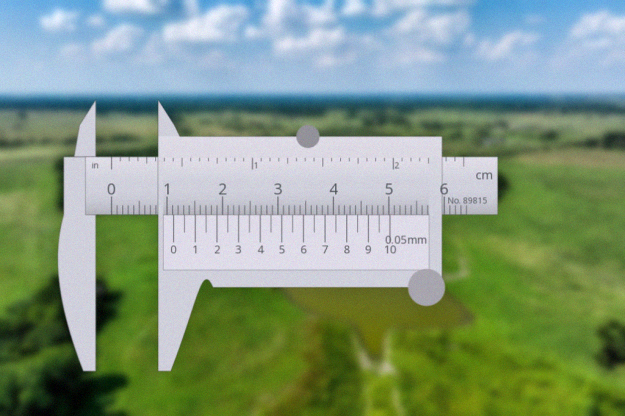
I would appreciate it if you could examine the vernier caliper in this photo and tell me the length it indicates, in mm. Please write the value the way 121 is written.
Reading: 11.2
